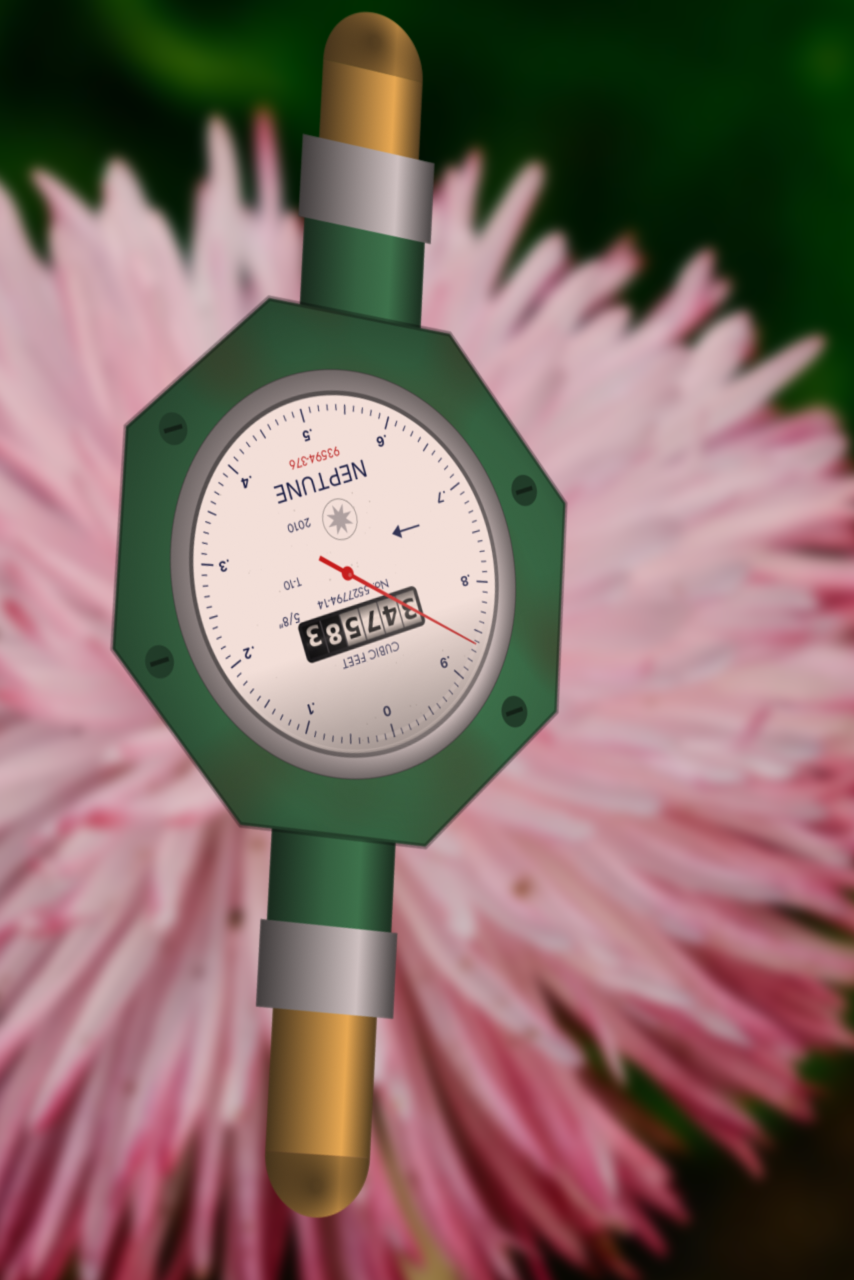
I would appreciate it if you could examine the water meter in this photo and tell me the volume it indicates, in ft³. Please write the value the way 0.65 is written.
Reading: 347582.86
